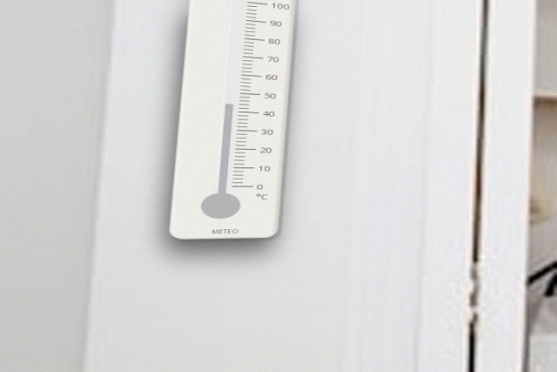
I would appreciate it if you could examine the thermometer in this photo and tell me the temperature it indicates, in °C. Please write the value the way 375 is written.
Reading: 44
